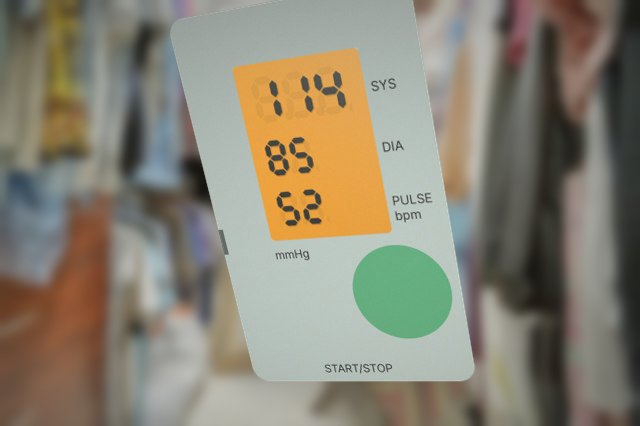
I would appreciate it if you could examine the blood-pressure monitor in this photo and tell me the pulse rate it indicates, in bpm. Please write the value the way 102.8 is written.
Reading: 52
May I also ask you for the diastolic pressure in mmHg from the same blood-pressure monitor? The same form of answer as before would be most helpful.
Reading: 85
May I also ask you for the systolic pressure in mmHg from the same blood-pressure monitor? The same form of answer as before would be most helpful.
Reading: 114
